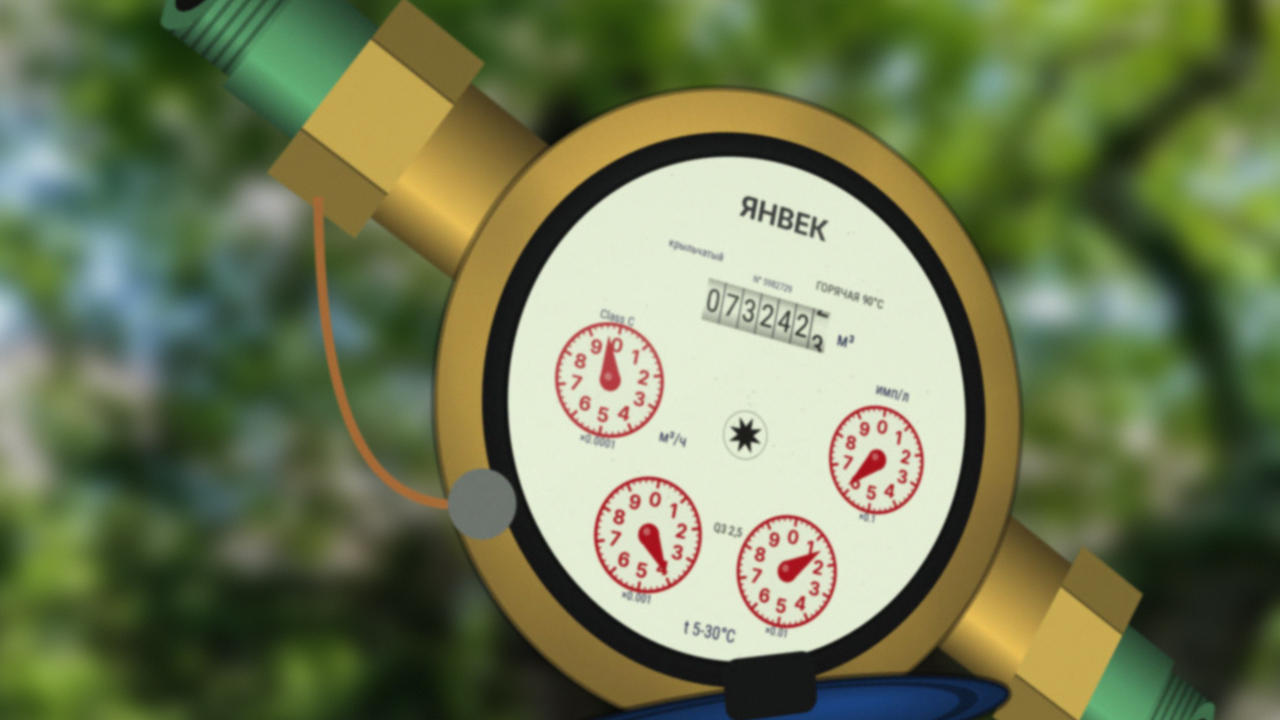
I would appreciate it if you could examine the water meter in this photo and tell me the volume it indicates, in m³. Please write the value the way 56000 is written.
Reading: 732422.6139
